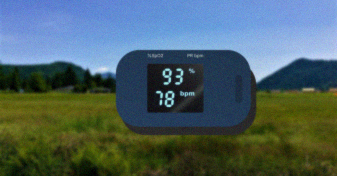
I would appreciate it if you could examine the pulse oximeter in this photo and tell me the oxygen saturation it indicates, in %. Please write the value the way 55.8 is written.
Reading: 93
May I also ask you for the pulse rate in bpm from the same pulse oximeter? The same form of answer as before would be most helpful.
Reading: 78
